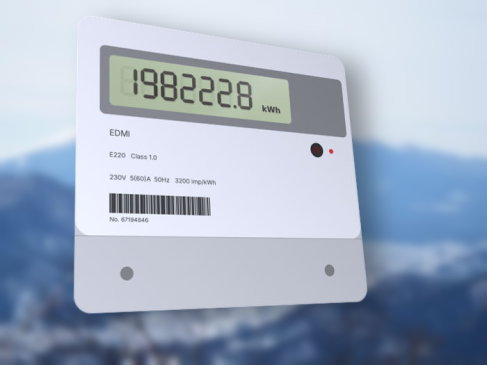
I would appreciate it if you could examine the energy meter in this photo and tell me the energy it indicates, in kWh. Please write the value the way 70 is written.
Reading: 198222.8
